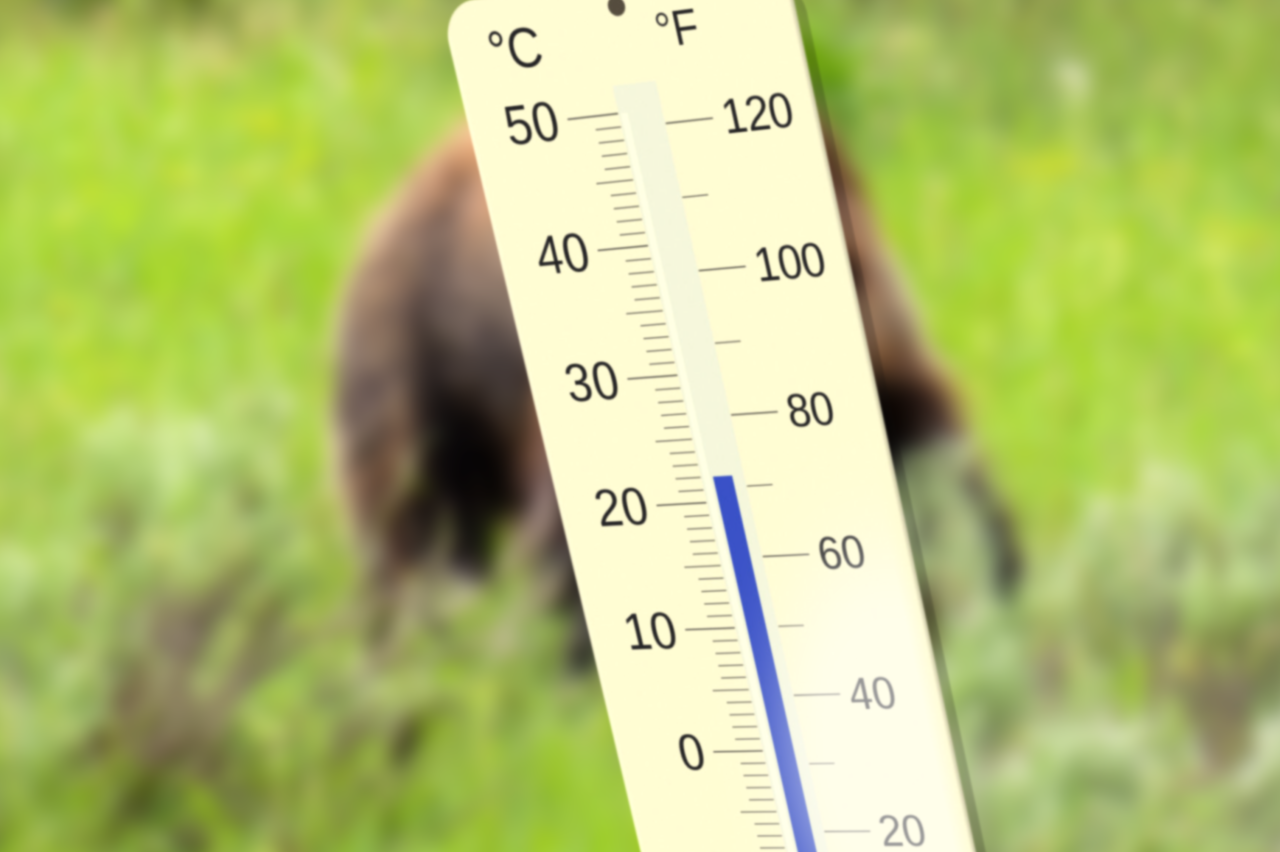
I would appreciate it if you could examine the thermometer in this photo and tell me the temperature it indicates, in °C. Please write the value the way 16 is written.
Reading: 22
